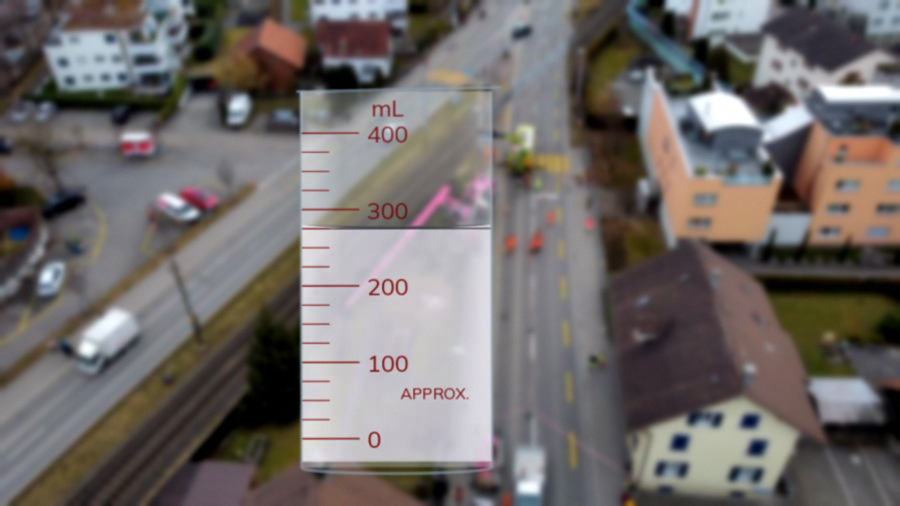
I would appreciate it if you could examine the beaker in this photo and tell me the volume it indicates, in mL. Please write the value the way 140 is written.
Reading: 275
